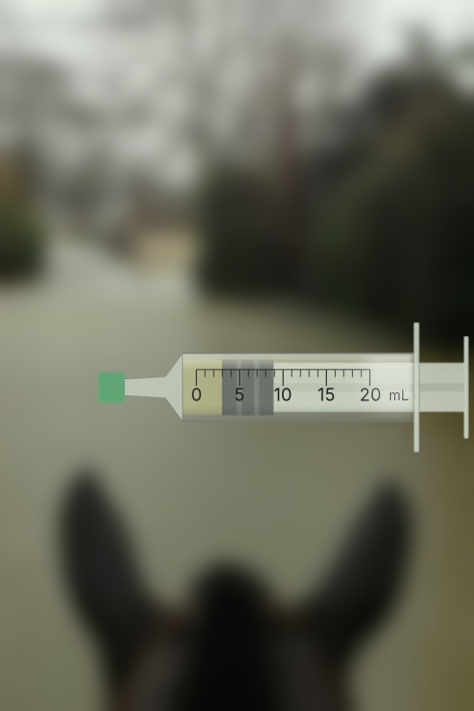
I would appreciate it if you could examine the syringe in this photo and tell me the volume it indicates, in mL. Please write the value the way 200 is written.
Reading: 3
